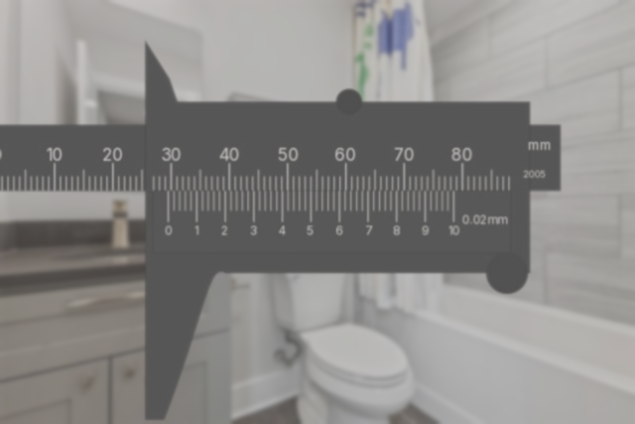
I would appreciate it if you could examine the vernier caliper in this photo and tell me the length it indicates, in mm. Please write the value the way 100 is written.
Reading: 29.5
